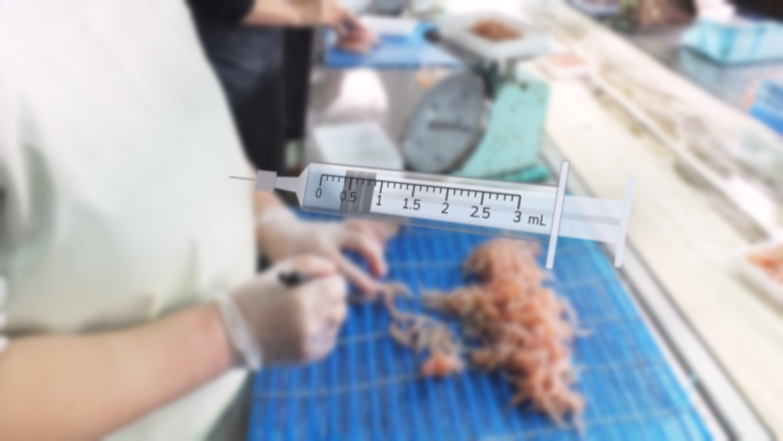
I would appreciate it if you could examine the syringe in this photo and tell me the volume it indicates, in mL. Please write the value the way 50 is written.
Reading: 0.4
